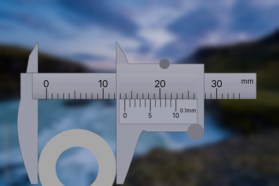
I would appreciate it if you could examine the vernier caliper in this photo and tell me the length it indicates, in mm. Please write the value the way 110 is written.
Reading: 13.8
